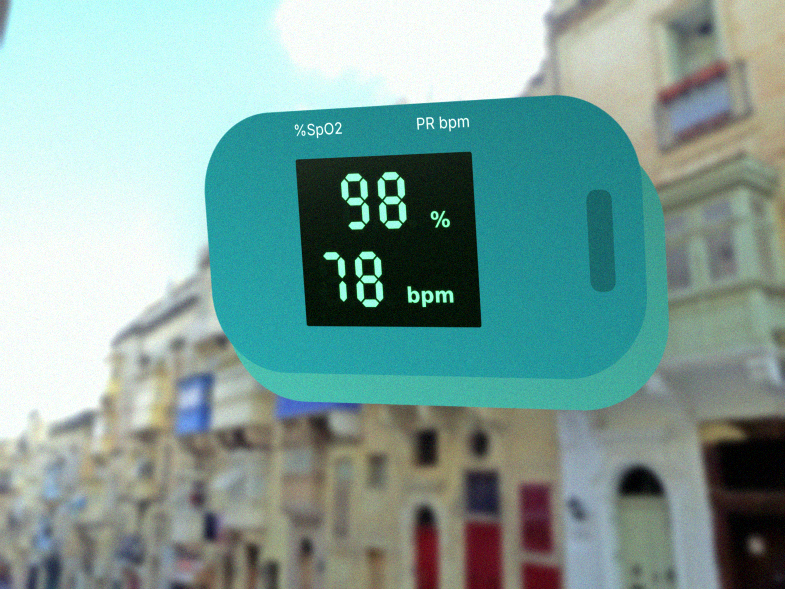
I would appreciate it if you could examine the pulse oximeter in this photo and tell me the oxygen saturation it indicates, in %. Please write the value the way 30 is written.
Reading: 98
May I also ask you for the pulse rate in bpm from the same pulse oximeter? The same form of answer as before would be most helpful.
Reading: 78
